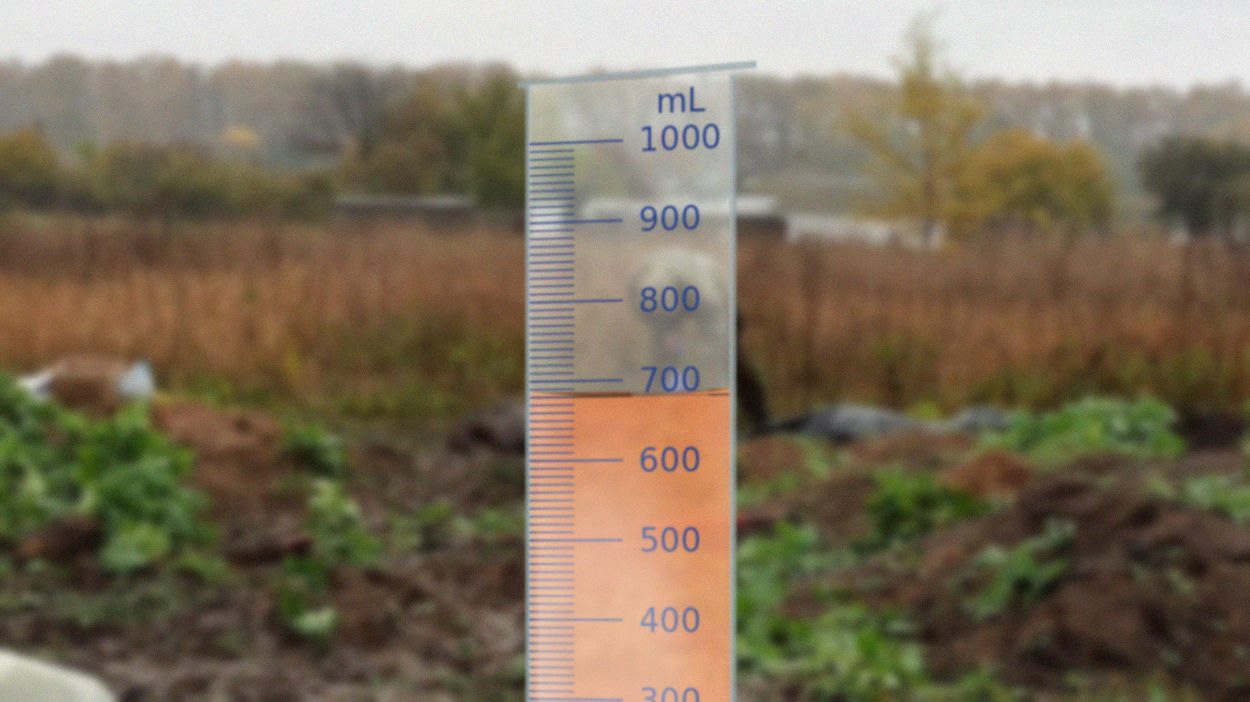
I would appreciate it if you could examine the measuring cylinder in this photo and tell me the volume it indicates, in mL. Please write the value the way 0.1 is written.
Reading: 680
